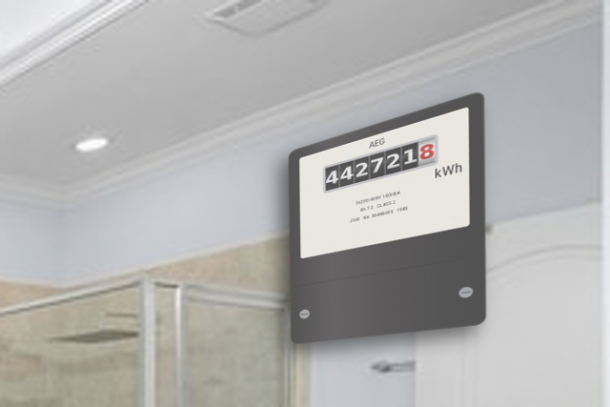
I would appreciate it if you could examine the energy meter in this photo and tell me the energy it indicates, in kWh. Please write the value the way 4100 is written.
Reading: 442721.8
